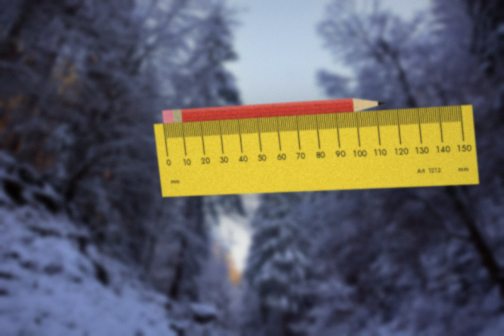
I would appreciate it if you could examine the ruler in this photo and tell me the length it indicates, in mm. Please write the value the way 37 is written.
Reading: 115
